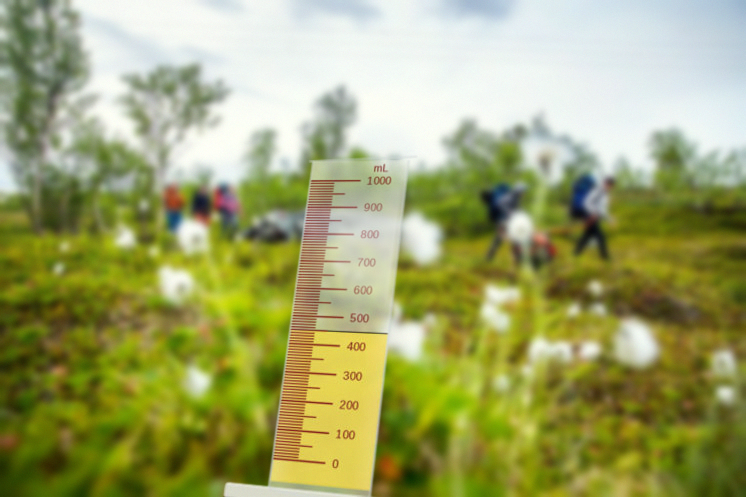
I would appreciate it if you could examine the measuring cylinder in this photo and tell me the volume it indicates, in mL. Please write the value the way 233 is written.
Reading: 450
